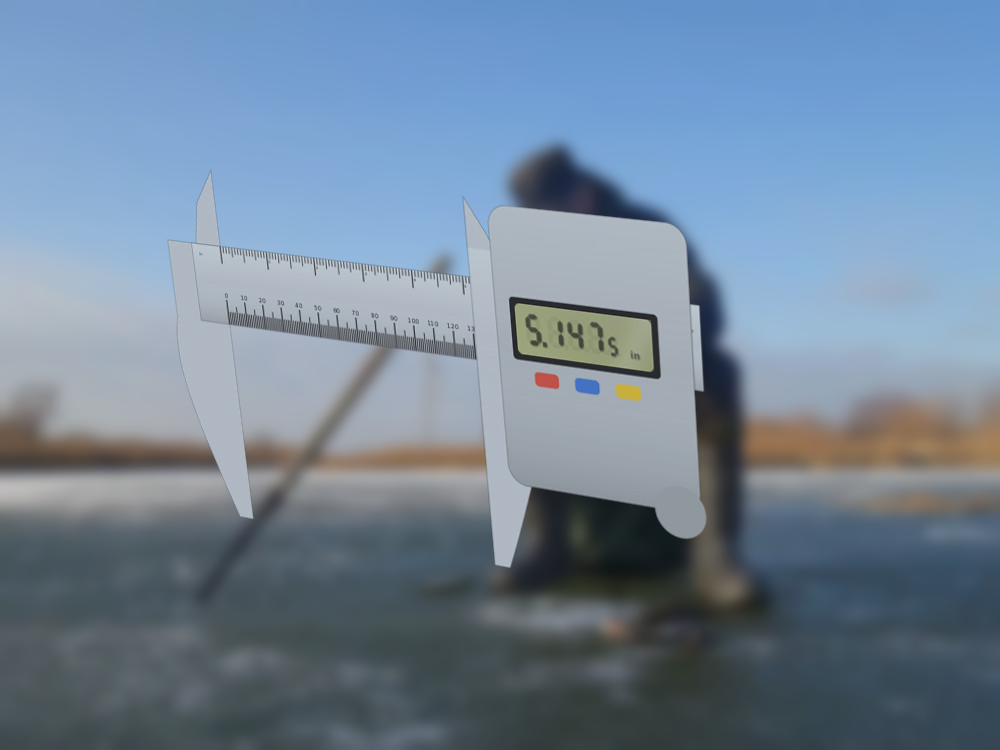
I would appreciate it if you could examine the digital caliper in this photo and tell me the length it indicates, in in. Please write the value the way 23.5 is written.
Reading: 5.1475
